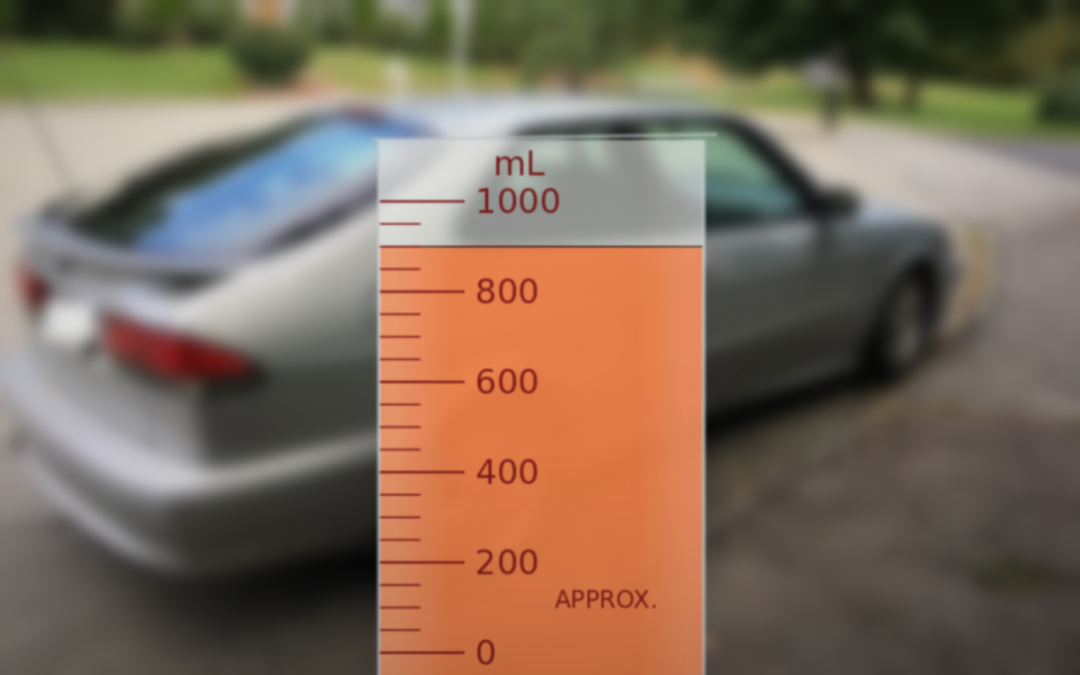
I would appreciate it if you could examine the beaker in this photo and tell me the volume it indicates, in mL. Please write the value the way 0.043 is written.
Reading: 900
